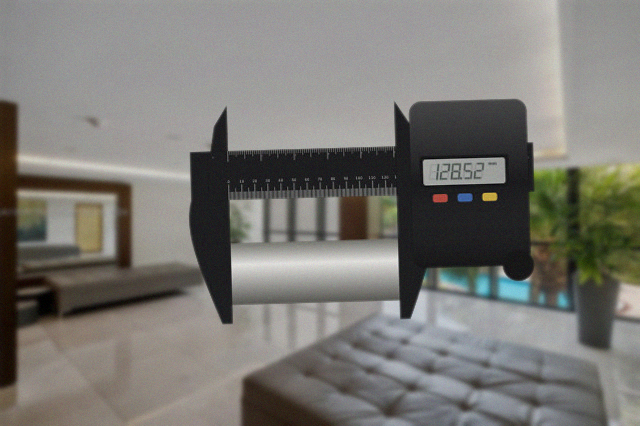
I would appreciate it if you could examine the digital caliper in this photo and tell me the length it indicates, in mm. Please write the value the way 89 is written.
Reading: 128.52
